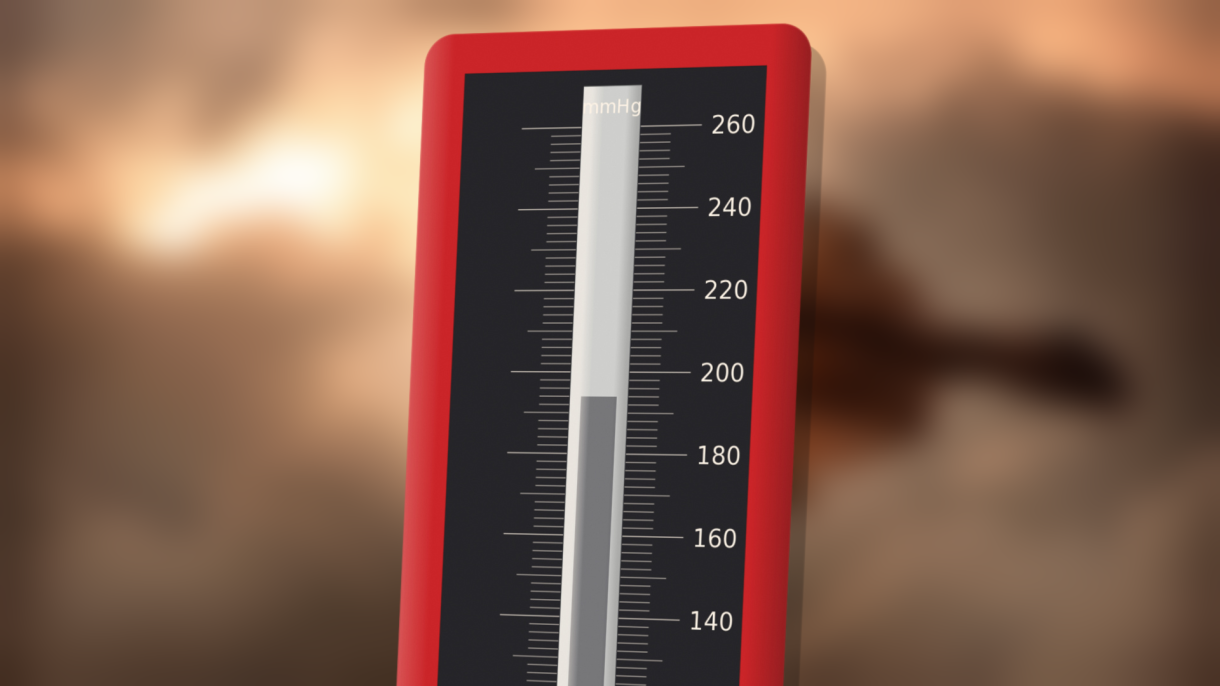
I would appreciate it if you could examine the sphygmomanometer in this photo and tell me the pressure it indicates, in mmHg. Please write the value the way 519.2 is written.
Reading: 194
